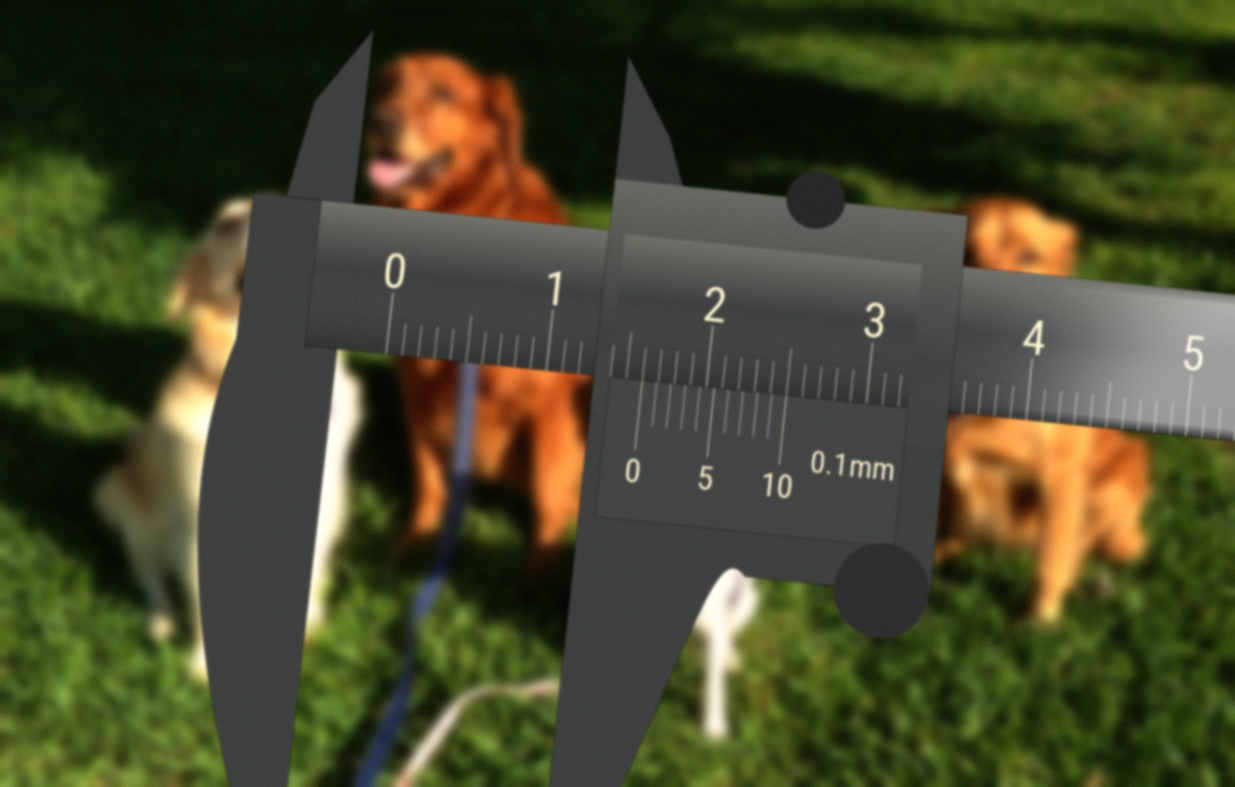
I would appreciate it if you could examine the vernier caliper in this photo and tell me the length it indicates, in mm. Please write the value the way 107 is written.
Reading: 16.0
